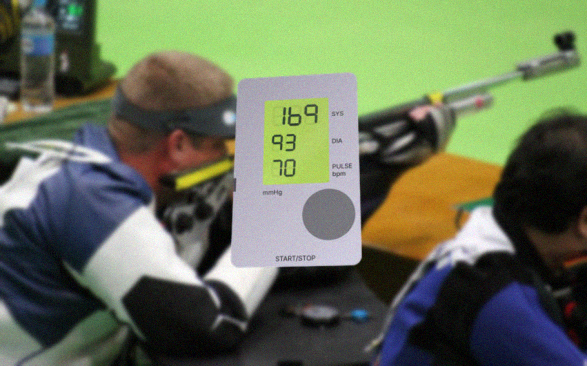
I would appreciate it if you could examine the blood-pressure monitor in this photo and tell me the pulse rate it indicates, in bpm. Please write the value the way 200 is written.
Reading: 70
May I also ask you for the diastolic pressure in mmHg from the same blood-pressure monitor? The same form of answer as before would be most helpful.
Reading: 93
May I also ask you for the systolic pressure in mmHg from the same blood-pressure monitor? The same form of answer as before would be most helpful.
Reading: 169
